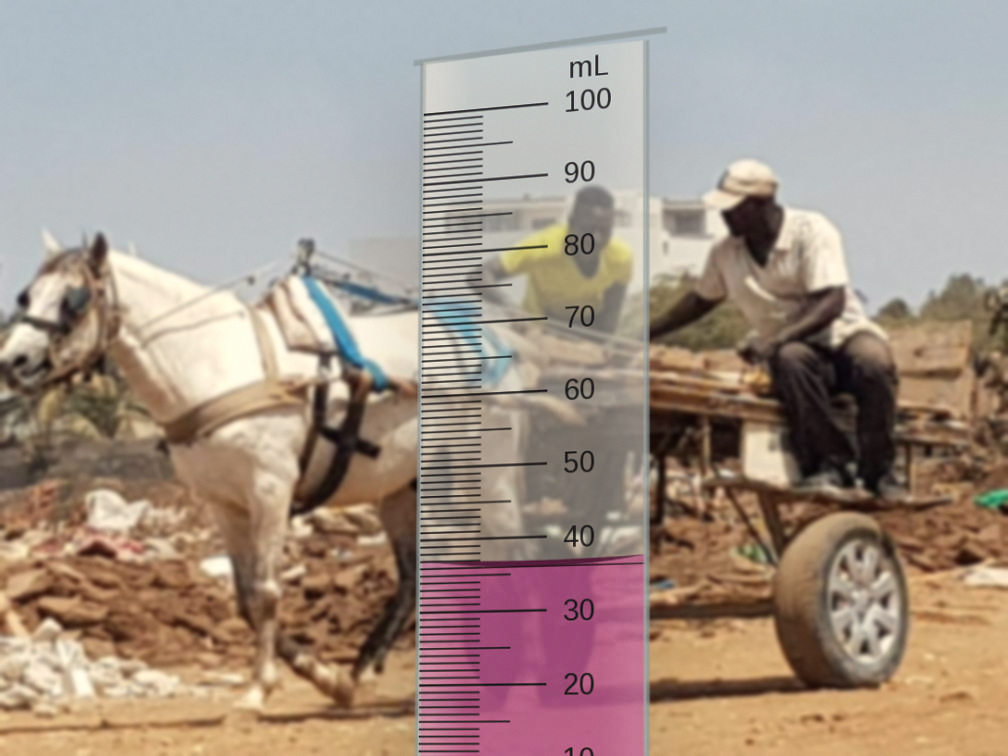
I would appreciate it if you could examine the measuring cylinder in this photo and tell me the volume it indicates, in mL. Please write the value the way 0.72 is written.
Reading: 36
